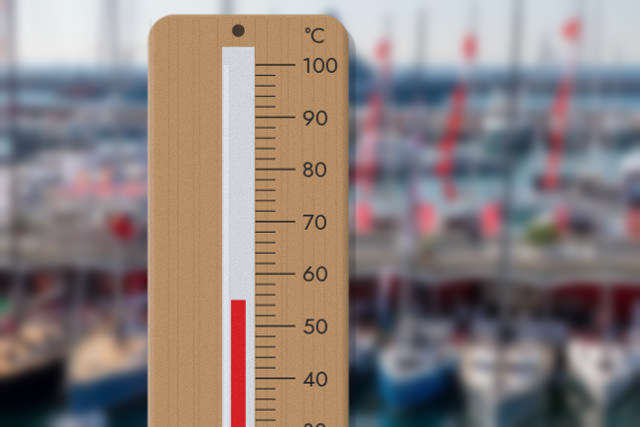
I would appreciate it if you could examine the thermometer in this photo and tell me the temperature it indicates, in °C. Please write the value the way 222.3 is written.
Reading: 55
